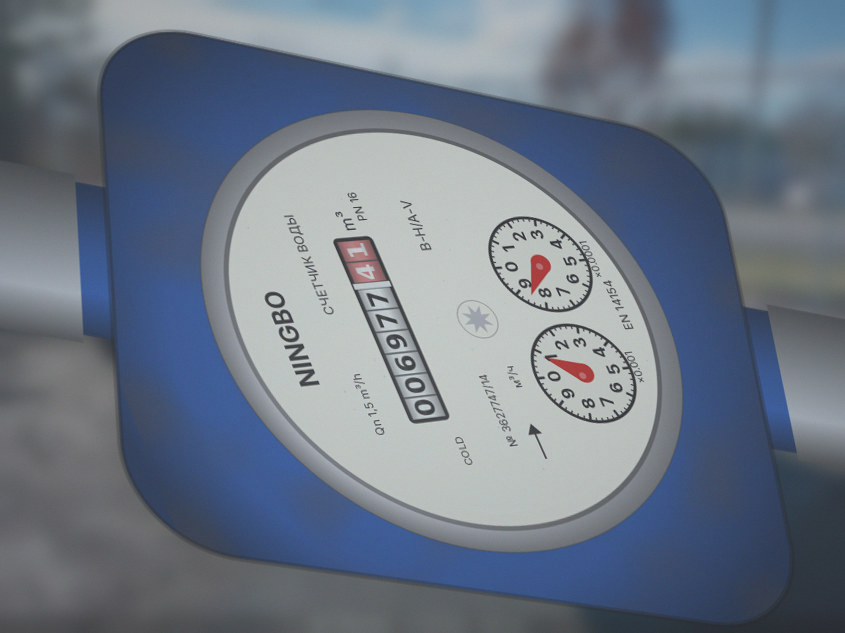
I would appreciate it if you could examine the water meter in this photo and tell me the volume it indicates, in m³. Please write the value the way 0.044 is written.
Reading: 6977.4108
